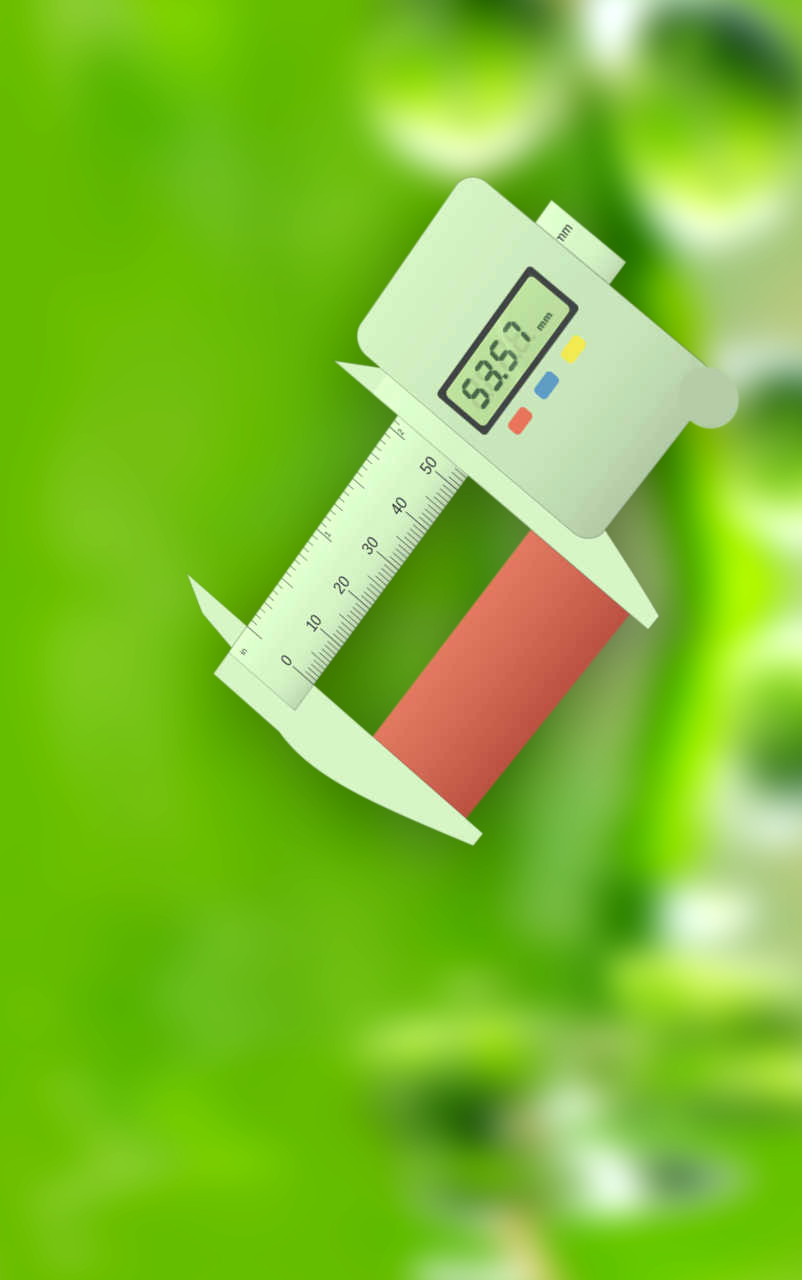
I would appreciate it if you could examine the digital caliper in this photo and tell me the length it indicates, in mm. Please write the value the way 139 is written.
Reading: 53.57
